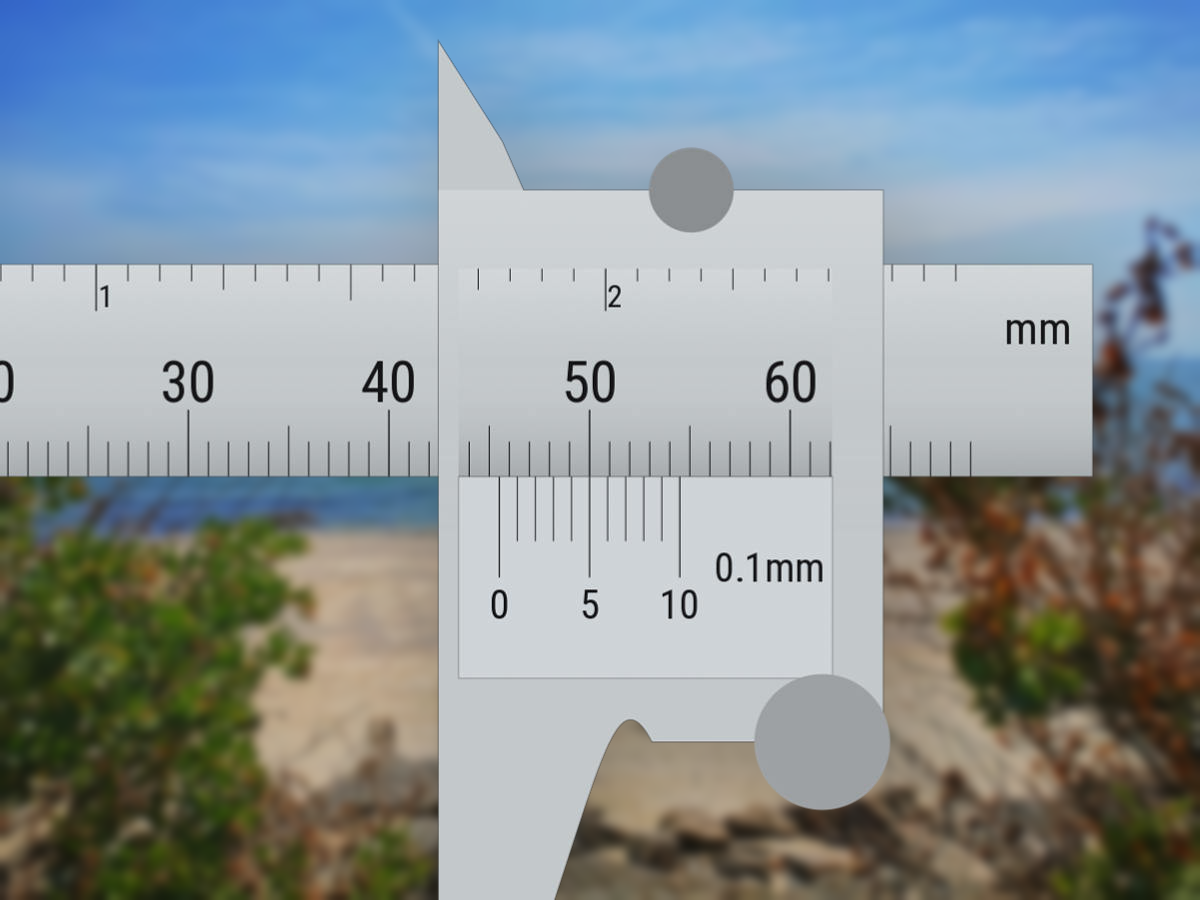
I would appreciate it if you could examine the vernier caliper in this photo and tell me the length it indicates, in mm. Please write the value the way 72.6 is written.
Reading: 45.5
